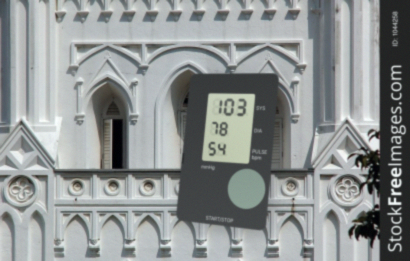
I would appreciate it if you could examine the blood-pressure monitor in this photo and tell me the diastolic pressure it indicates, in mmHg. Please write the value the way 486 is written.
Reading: 78
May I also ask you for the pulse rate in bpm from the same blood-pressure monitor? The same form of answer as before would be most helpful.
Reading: 54
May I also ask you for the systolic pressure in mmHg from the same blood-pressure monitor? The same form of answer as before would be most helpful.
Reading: 103
